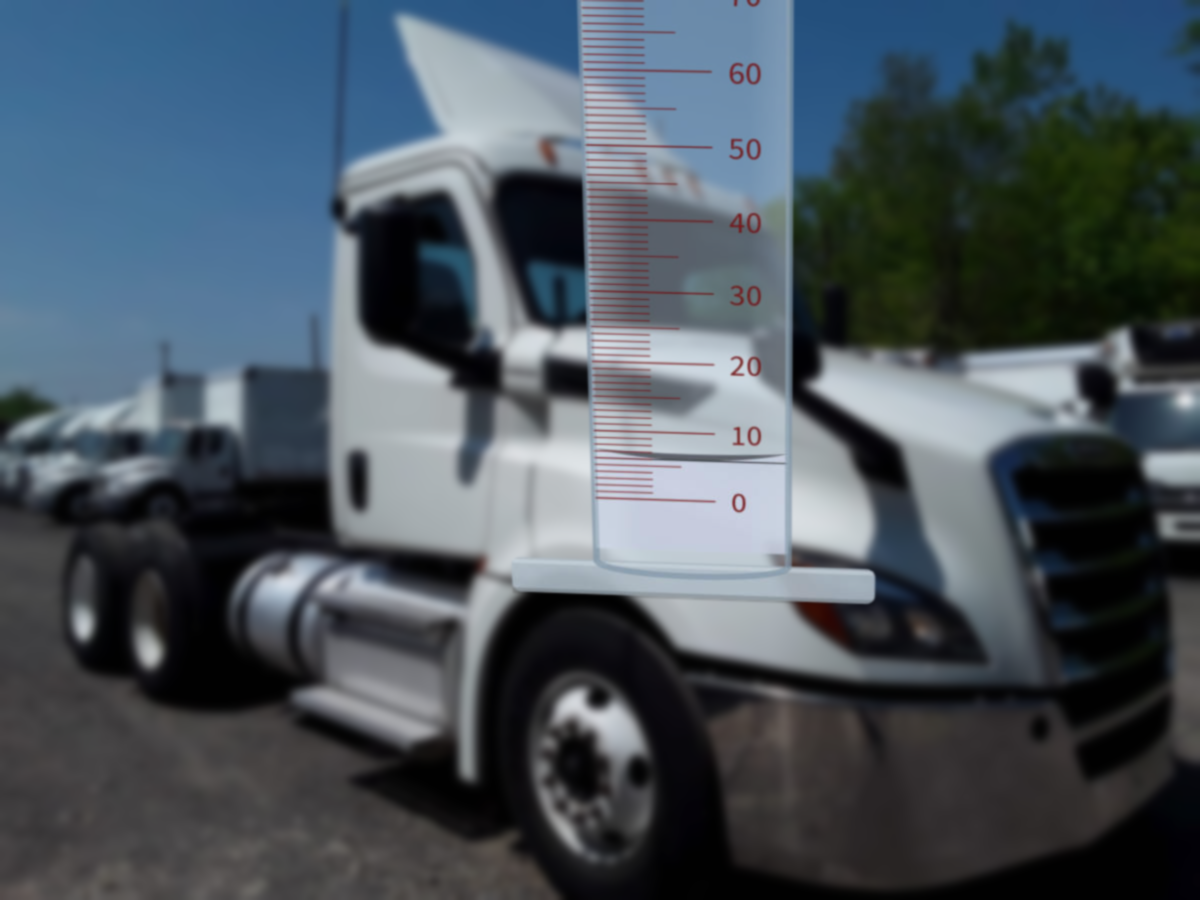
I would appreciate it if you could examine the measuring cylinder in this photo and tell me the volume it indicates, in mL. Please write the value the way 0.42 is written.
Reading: 6
